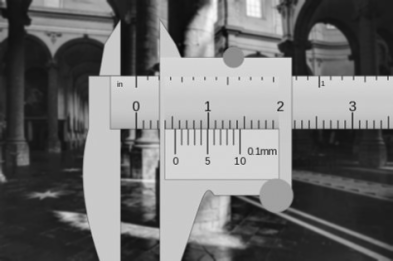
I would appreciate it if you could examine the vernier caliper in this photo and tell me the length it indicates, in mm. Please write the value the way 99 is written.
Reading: 5.4
